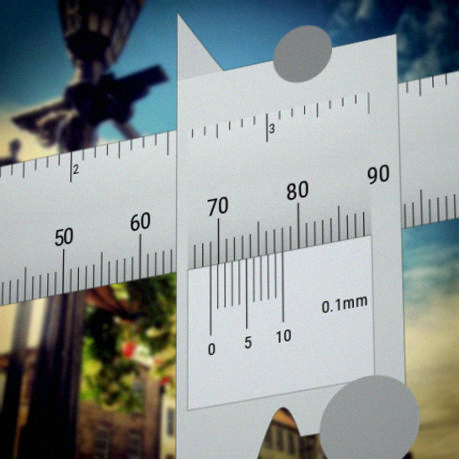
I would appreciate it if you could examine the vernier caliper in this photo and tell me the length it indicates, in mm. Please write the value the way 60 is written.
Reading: 69.0
